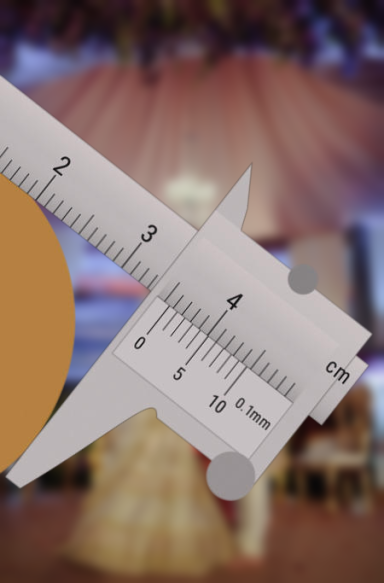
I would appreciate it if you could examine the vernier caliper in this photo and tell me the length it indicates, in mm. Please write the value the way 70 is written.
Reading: 35.6
